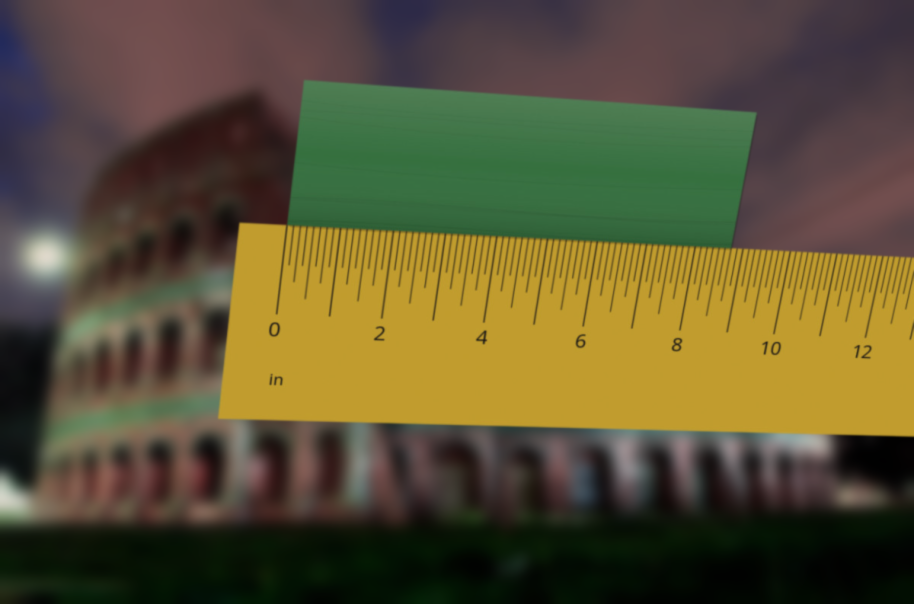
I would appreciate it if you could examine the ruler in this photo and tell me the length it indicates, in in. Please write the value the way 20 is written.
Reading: 8.75
